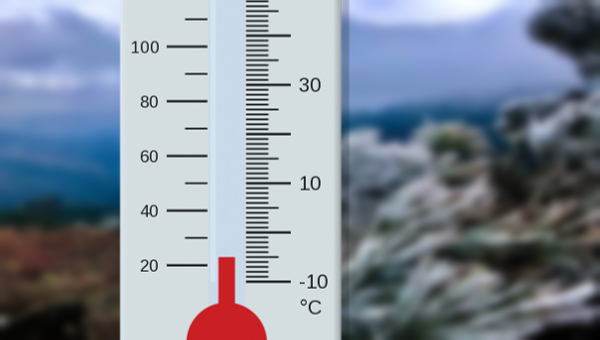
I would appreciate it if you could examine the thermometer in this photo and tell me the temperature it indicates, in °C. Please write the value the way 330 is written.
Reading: -5
